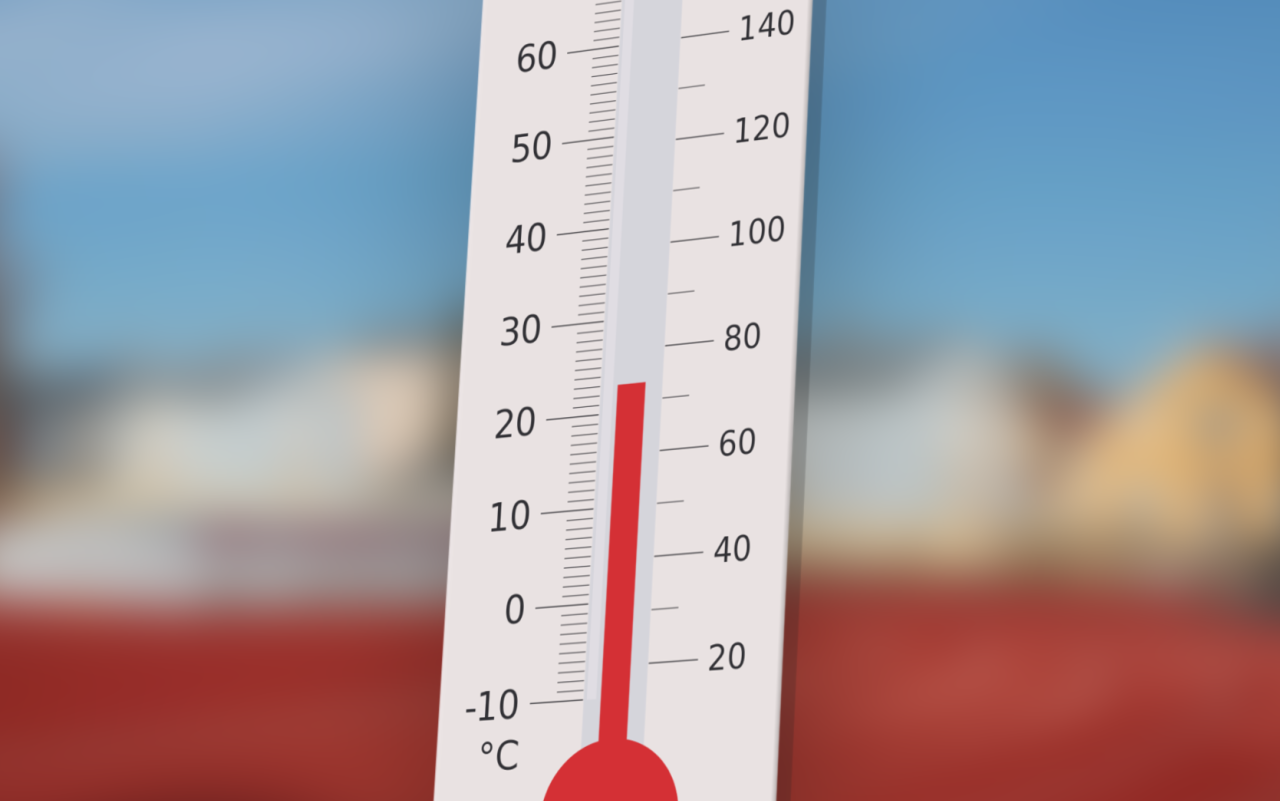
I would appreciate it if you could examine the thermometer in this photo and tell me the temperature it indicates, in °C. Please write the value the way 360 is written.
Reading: 23
